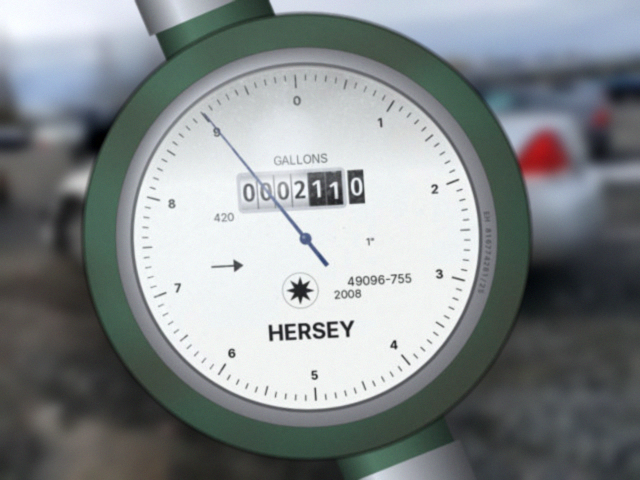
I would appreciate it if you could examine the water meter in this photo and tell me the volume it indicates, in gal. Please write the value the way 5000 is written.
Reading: 2109.0
